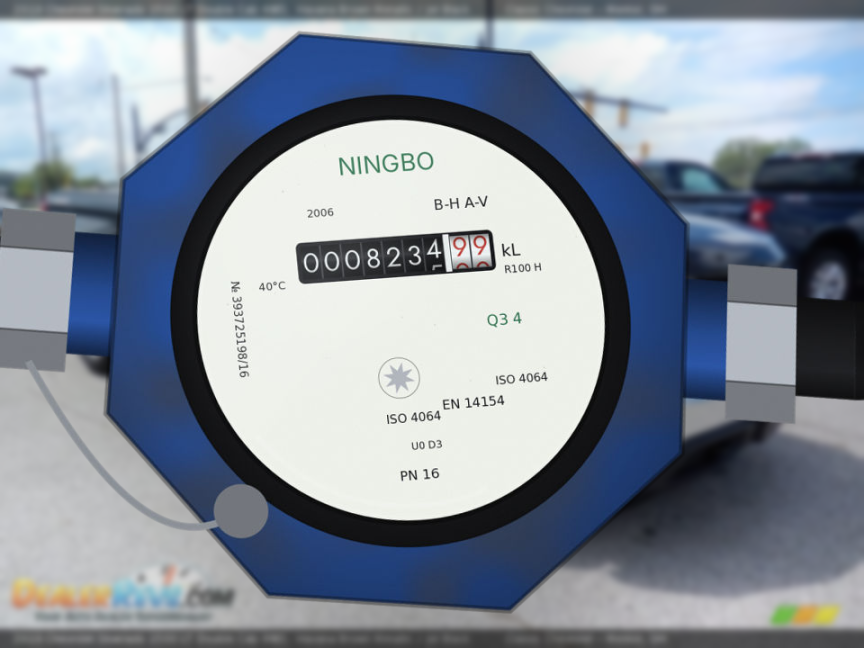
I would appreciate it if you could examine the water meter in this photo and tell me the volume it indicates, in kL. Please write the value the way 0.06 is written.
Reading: 8234.99
